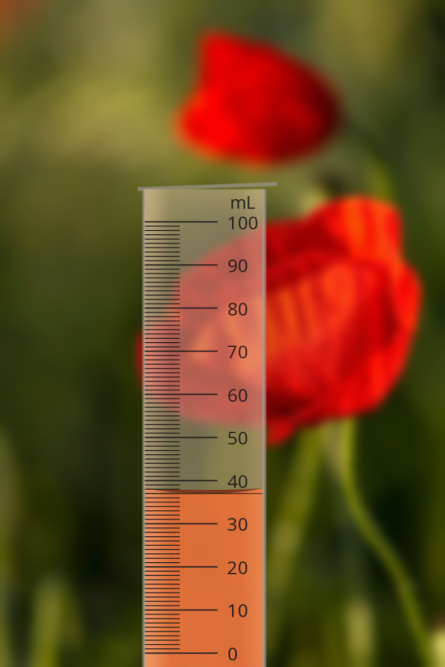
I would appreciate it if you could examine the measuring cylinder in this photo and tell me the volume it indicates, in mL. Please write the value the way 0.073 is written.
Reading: 37
